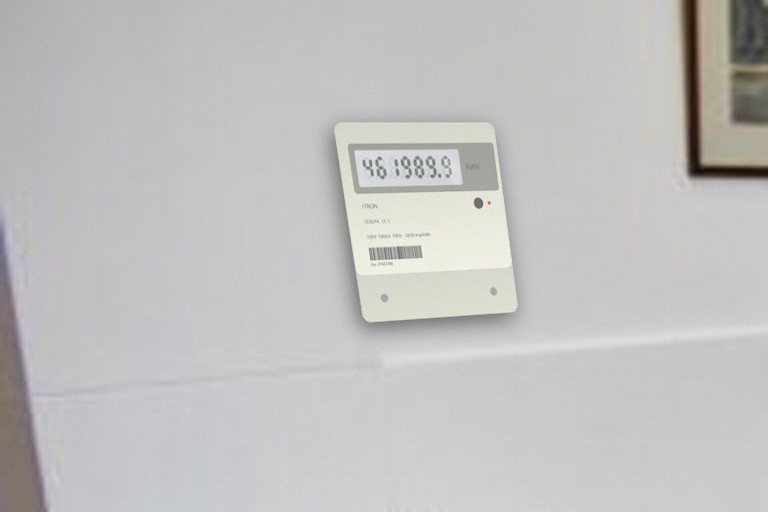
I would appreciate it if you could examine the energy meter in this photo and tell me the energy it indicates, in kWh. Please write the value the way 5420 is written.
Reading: 461989.9
